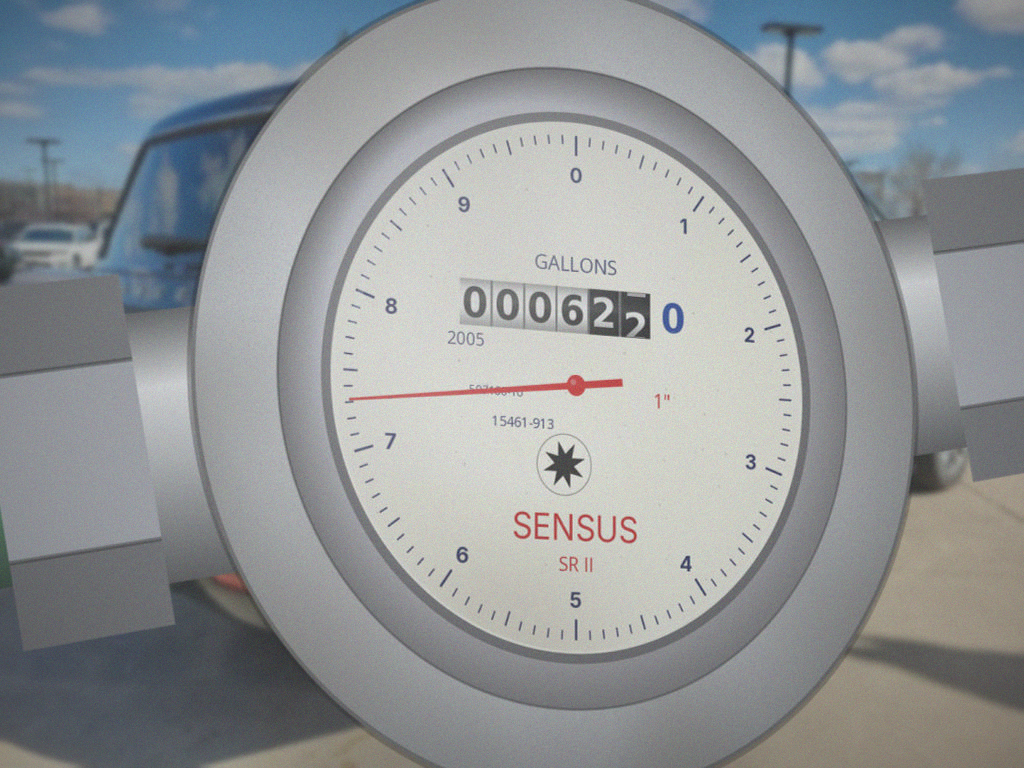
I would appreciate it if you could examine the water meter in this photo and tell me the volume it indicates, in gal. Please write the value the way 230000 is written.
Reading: 6217.3
